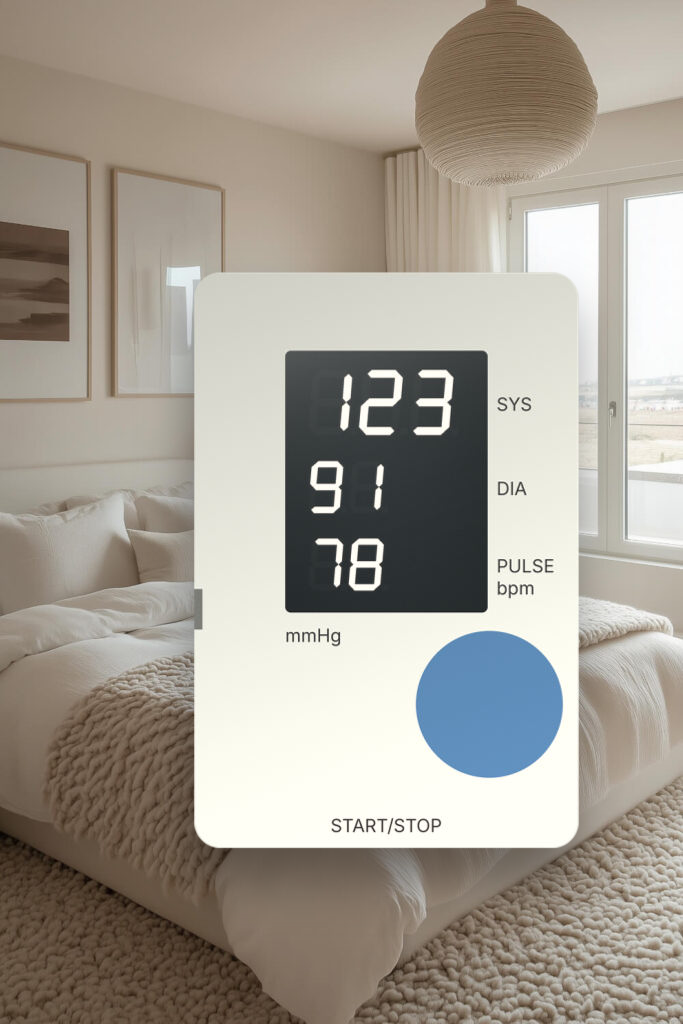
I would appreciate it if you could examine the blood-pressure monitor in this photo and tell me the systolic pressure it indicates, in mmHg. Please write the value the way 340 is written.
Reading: 123
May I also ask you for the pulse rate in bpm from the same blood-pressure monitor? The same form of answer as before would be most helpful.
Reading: 78
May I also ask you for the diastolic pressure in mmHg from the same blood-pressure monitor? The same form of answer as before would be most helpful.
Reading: 91
